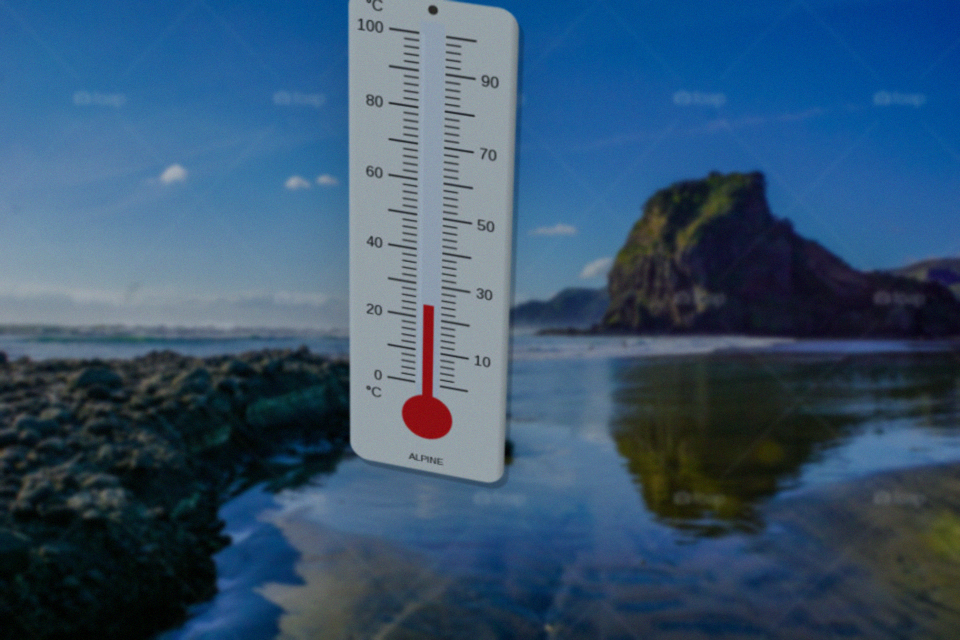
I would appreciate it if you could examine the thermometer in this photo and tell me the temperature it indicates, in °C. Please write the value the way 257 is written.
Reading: 24
